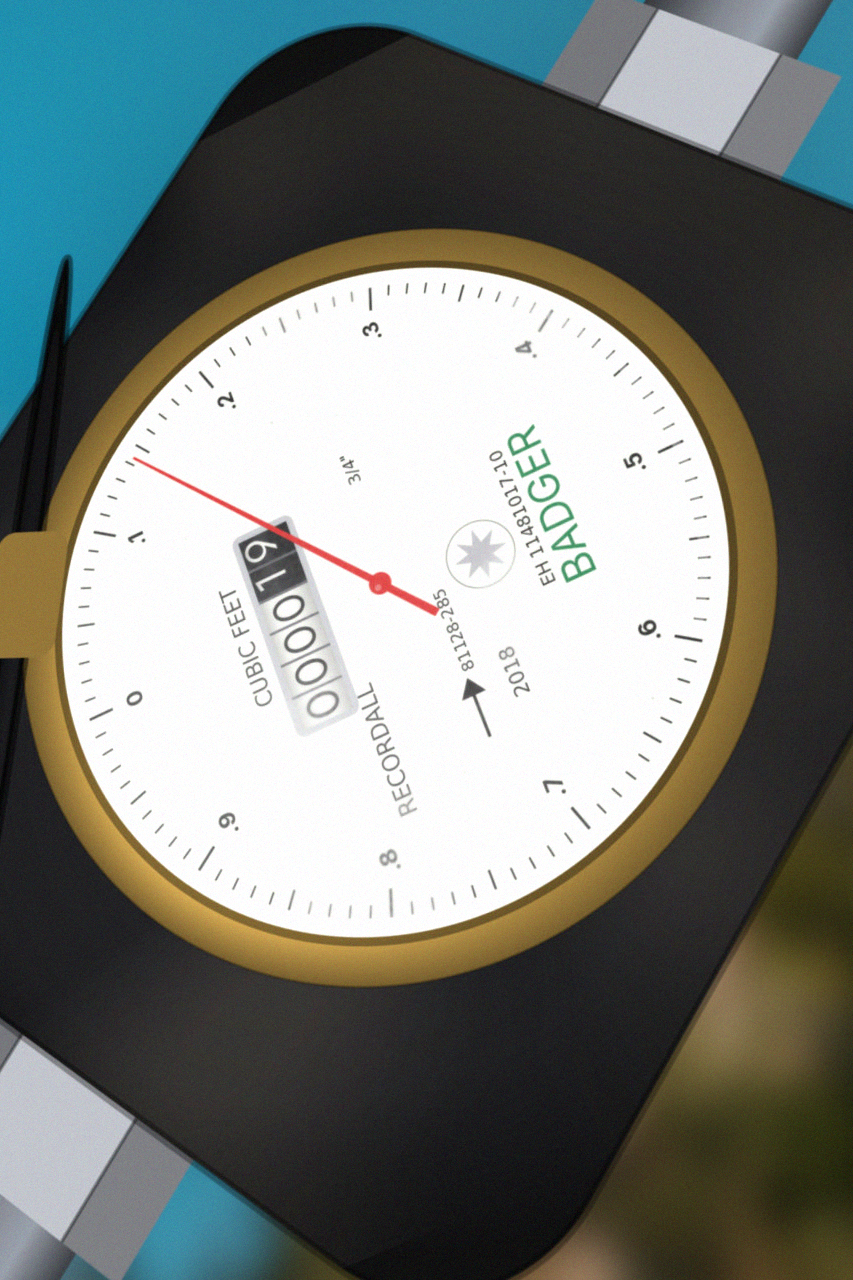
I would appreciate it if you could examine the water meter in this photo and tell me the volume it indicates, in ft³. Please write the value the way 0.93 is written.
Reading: 19.14
